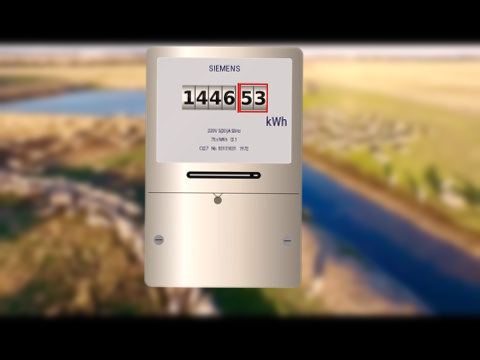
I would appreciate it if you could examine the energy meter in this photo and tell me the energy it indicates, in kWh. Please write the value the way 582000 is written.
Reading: 1446.53
